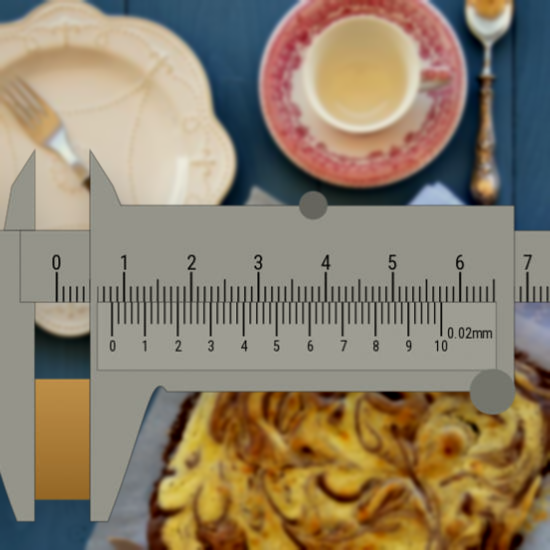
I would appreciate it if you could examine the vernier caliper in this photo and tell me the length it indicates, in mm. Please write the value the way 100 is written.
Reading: 8.2
